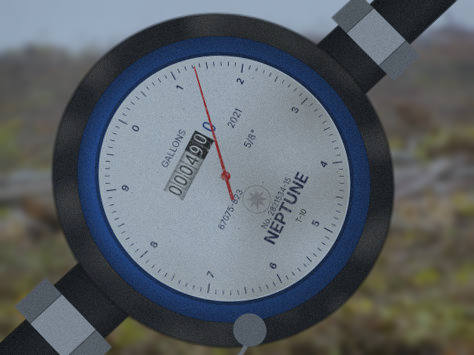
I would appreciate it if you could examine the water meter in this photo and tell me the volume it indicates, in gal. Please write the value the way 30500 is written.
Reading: 4901.3
